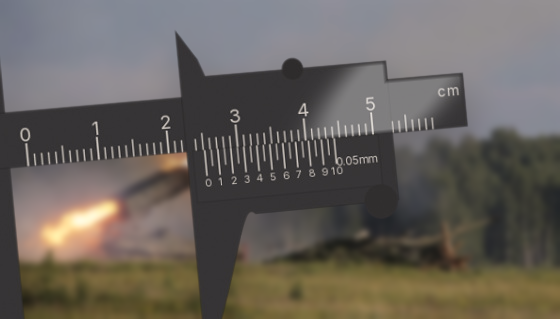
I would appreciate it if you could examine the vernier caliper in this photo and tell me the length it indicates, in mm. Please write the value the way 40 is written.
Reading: 25.2
